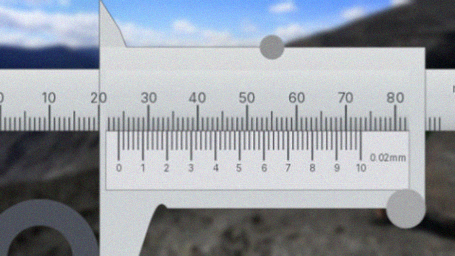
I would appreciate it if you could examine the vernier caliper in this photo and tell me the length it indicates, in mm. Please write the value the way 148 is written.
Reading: 24.0
